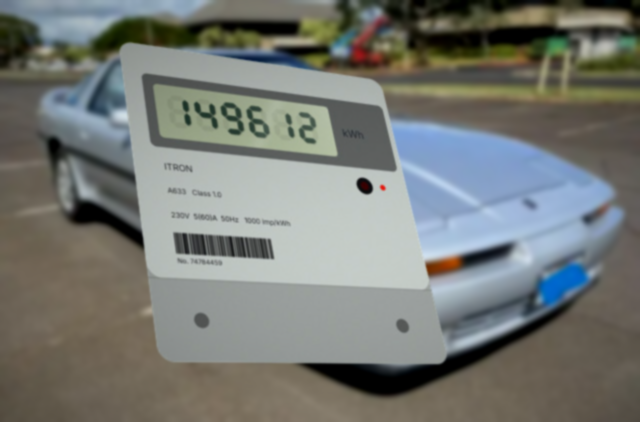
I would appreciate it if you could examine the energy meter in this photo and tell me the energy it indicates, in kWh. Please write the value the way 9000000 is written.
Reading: 149612
